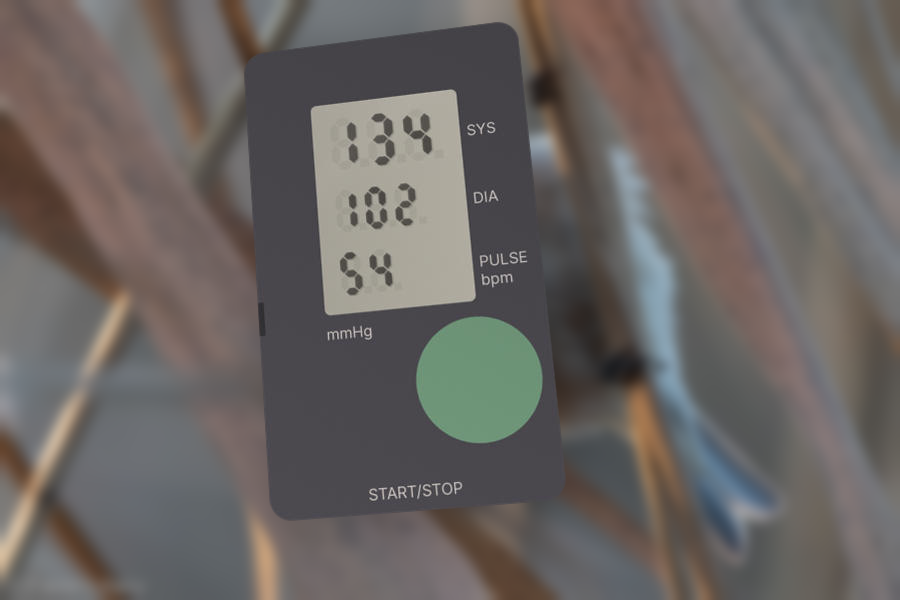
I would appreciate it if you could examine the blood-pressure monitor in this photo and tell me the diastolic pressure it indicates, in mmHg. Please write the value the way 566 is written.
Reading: 102
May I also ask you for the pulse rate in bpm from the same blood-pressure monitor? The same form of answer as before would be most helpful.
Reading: 54
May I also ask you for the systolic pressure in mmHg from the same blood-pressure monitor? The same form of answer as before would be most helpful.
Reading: 134
